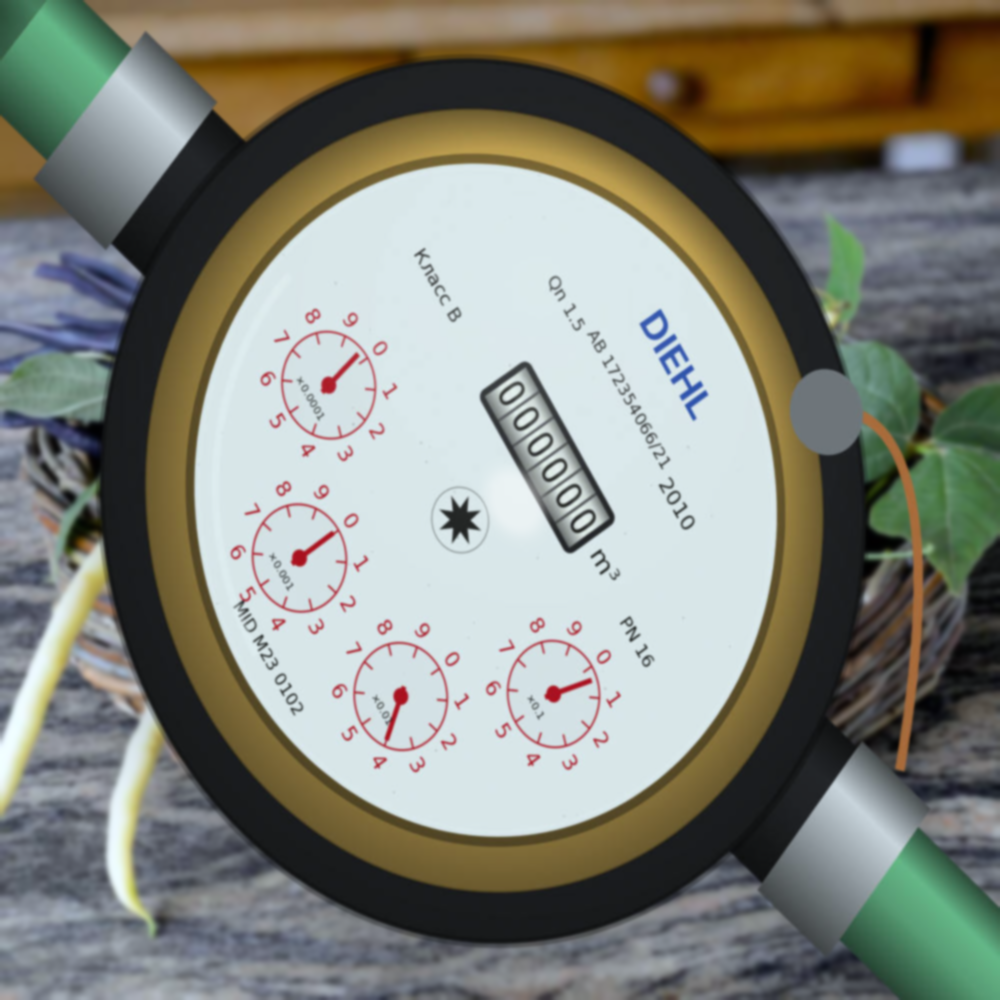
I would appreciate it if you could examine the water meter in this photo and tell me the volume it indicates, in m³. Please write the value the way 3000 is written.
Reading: 0.0399
